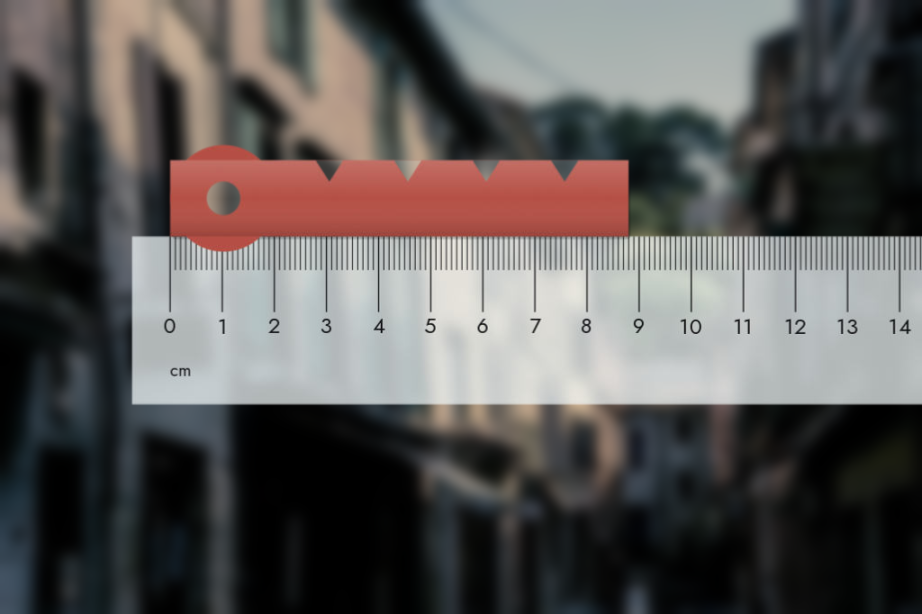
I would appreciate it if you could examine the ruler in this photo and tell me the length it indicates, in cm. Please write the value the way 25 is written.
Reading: 8.8
